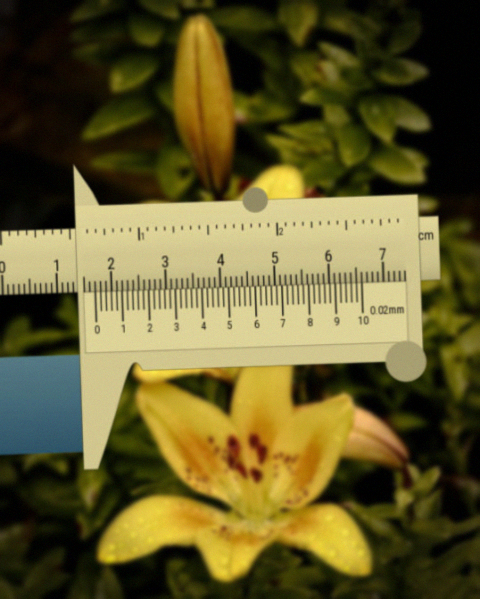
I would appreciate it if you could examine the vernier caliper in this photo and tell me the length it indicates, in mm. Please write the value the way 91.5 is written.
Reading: 17.0
